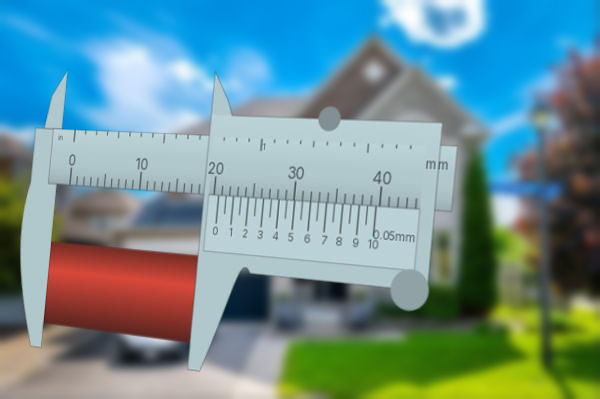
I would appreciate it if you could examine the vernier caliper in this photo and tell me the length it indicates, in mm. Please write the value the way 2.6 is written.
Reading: 20.6
